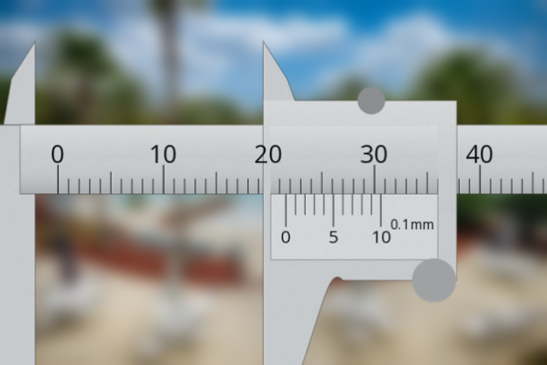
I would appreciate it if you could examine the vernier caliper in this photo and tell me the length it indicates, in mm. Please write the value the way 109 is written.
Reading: 21.6
